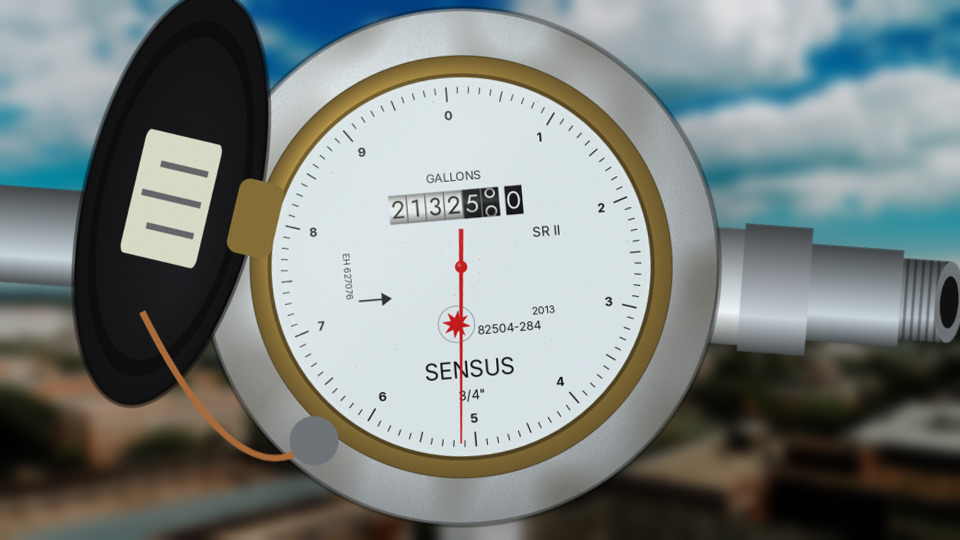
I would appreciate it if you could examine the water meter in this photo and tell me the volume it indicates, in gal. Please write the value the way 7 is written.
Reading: 2132585.1
